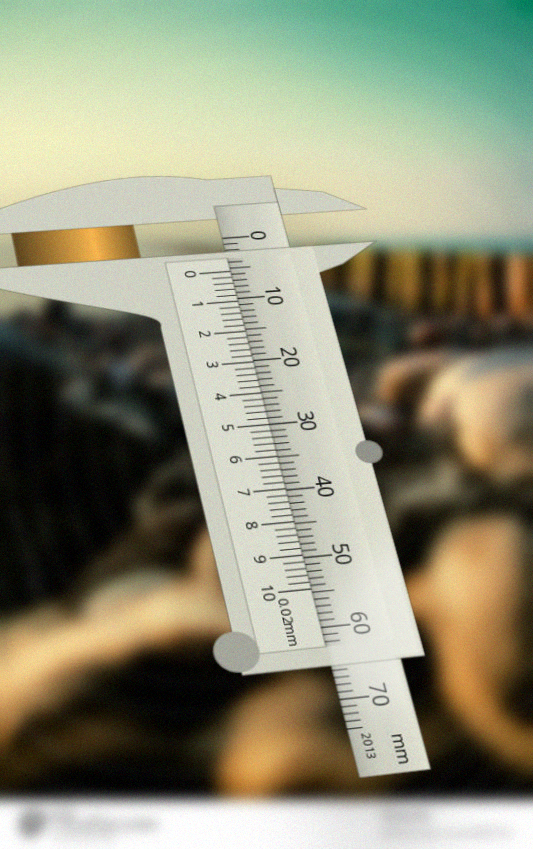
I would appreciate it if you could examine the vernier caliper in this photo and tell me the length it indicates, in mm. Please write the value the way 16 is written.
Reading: 5.5
